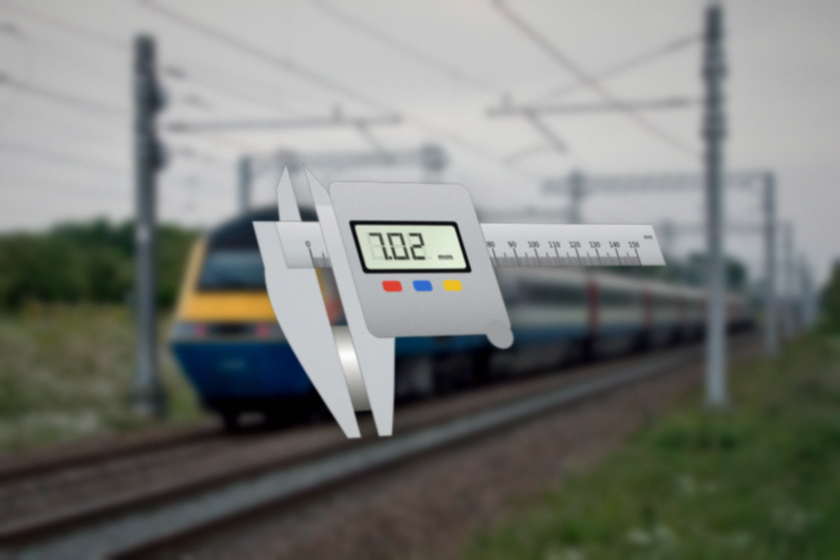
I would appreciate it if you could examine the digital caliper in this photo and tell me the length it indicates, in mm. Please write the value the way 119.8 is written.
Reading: 7.02
